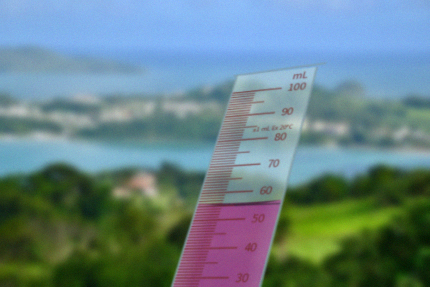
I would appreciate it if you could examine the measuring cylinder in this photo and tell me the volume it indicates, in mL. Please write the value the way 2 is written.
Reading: 55
